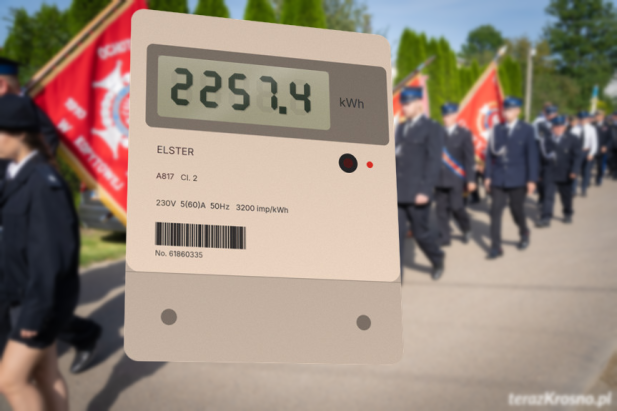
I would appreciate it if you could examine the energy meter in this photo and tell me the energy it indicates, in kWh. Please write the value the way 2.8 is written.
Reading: 2257.4
